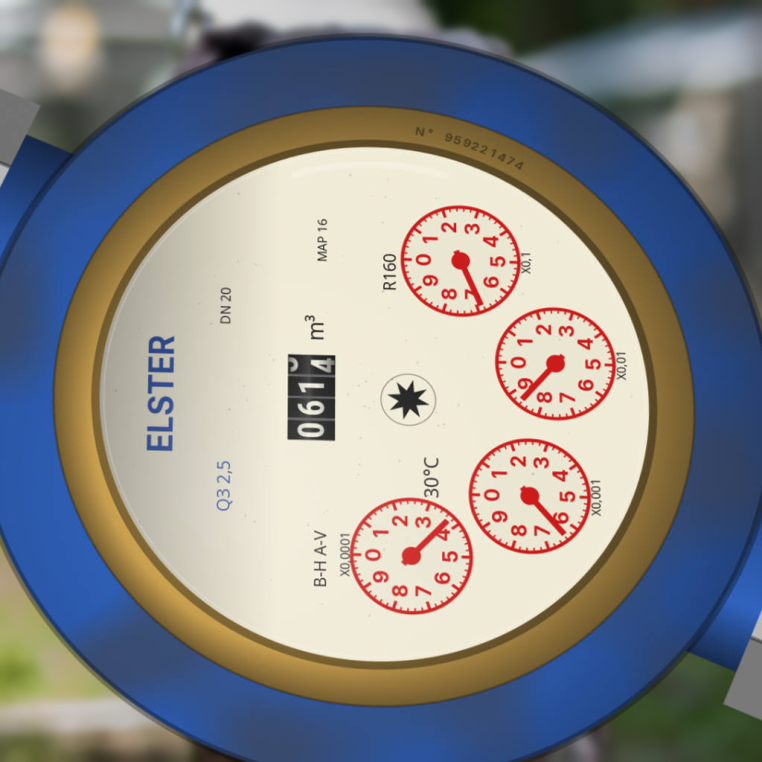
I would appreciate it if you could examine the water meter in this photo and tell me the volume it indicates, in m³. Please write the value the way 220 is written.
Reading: 613.6863
